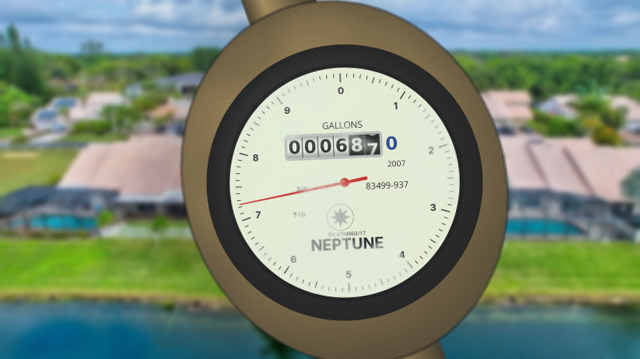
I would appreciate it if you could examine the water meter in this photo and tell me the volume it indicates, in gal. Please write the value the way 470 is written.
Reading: 6867.2
